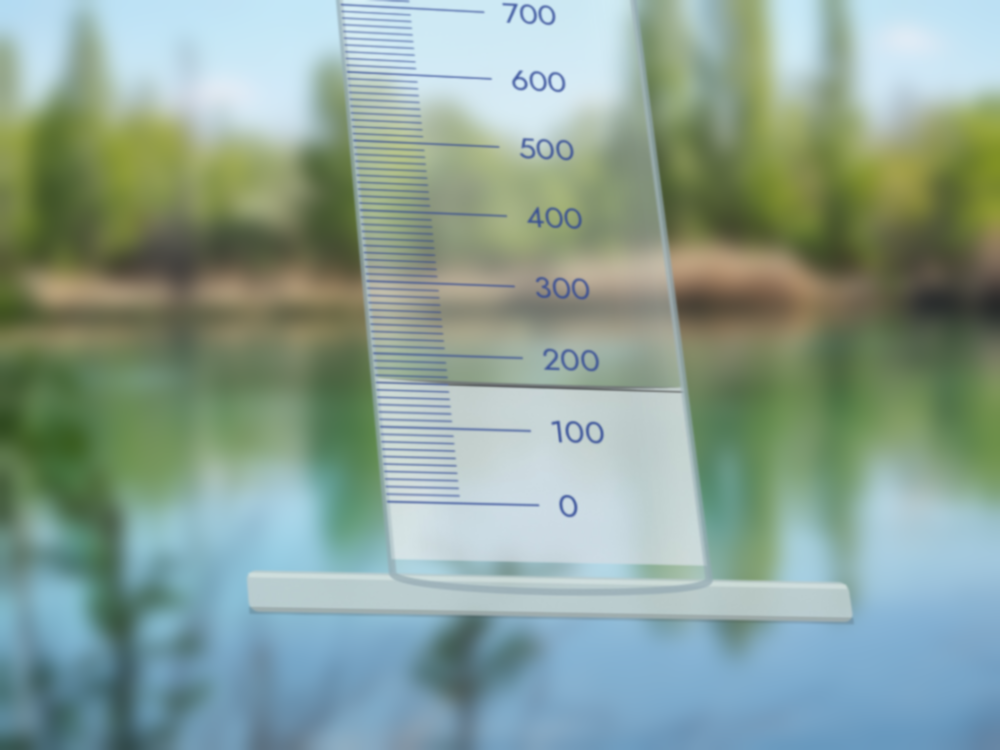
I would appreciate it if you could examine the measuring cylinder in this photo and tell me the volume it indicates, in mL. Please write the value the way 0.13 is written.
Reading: 160
